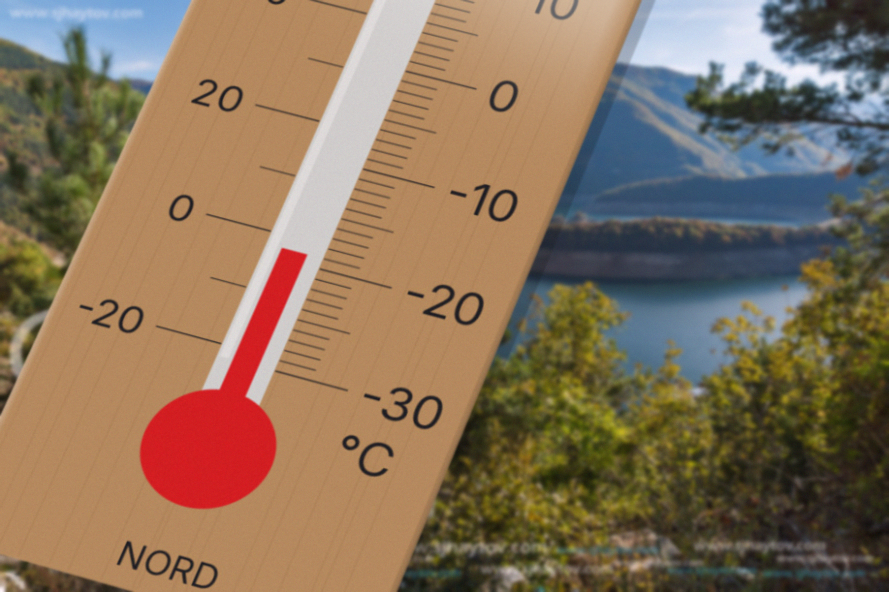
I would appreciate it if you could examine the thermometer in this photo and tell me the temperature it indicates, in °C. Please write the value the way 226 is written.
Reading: -19
